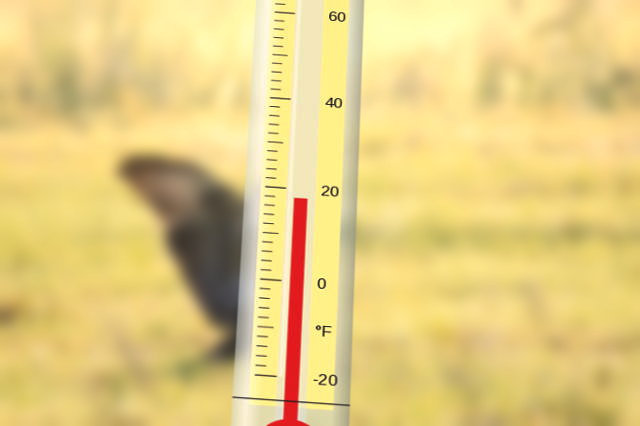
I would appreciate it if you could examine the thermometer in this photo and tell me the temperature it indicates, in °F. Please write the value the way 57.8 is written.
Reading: 18
